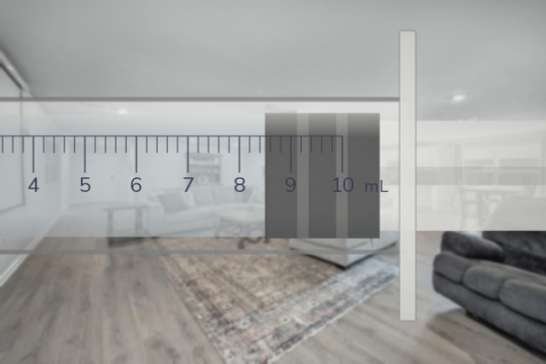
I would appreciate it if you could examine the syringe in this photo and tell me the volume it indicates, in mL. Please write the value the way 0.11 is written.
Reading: 8.5
